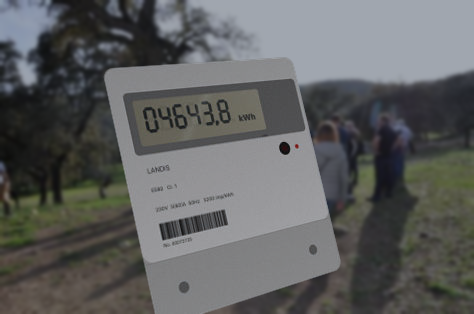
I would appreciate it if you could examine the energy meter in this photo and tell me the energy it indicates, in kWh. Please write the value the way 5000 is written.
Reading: 4643.8
